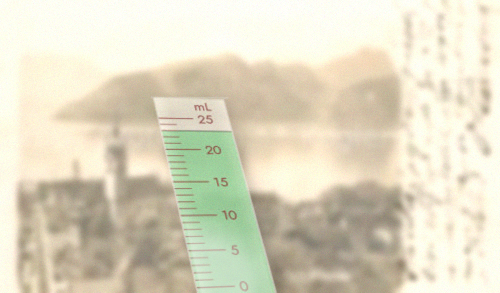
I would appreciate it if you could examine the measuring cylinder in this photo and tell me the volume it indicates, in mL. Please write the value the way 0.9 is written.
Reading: 23
